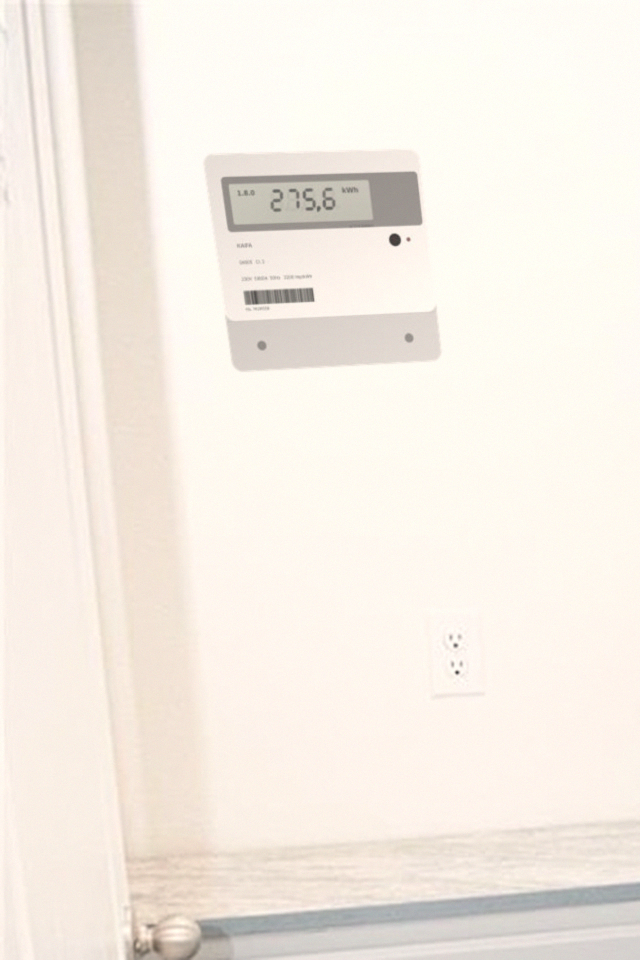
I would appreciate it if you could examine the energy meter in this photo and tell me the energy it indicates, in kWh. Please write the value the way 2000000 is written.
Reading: 275.6
